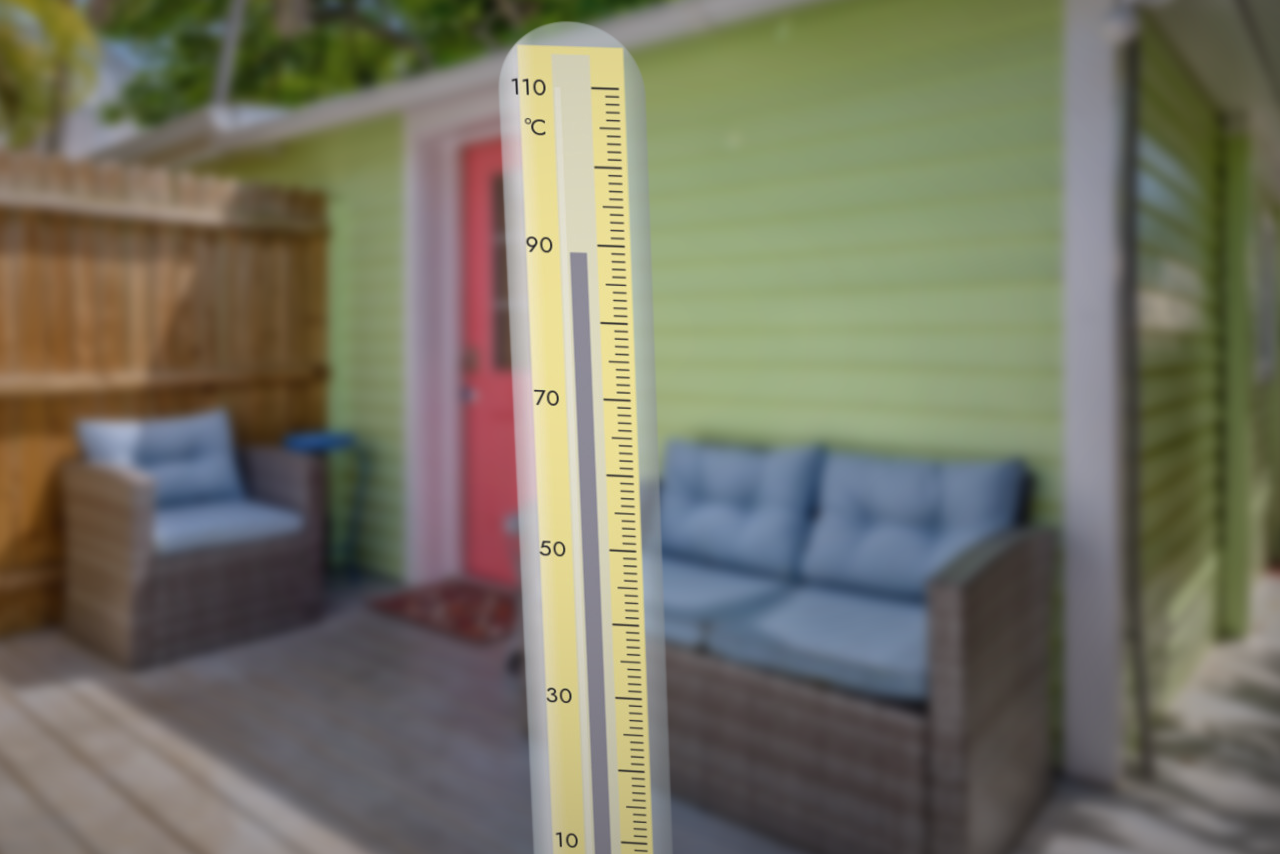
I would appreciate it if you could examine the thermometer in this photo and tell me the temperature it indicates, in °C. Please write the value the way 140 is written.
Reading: 89
